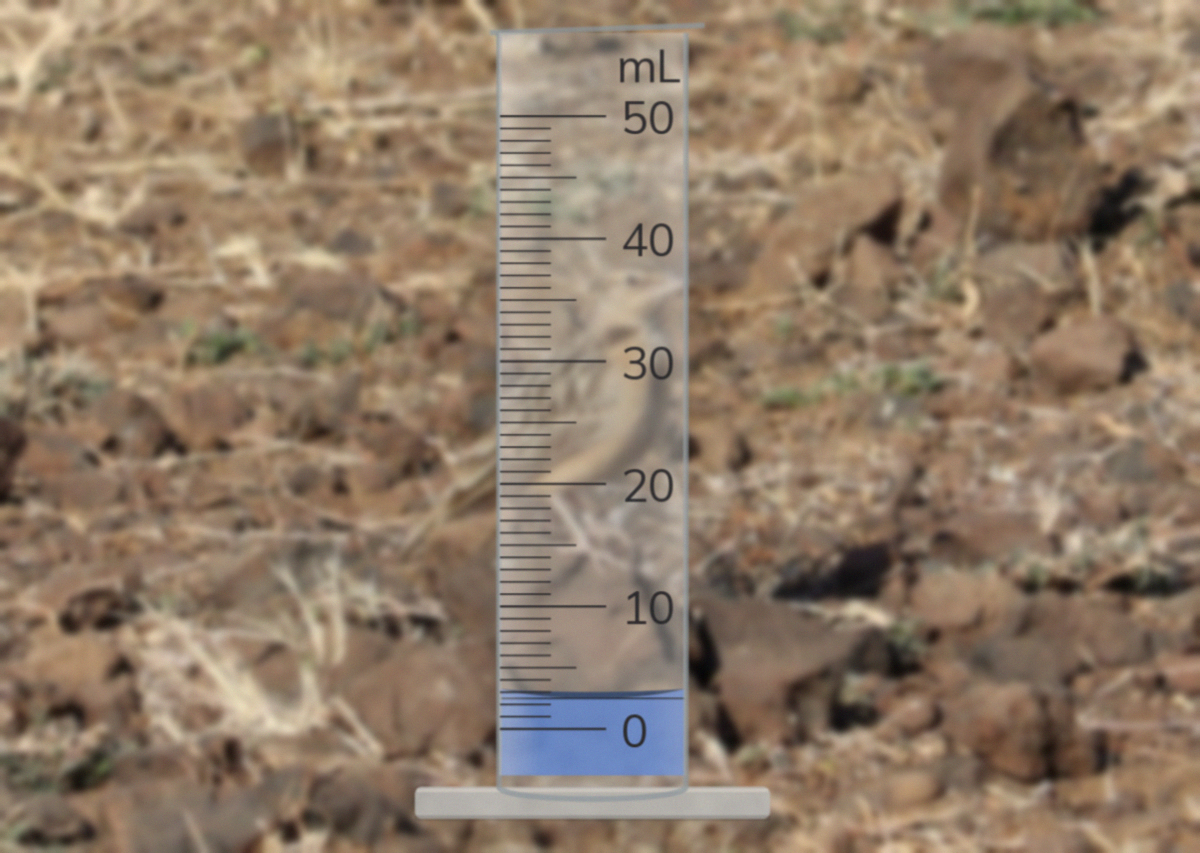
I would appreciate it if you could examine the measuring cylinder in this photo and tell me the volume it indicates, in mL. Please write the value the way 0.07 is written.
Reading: 2.5
